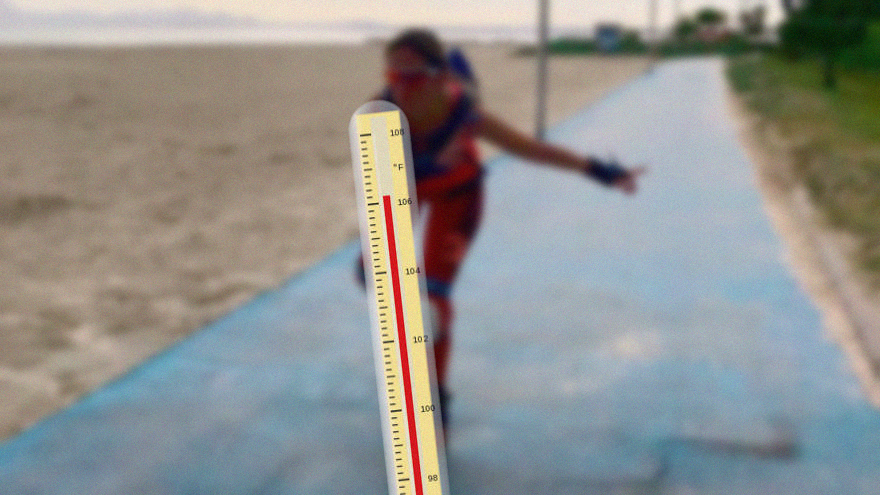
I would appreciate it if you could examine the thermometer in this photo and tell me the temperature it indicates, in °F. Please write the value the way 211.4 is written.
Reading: 106.2
